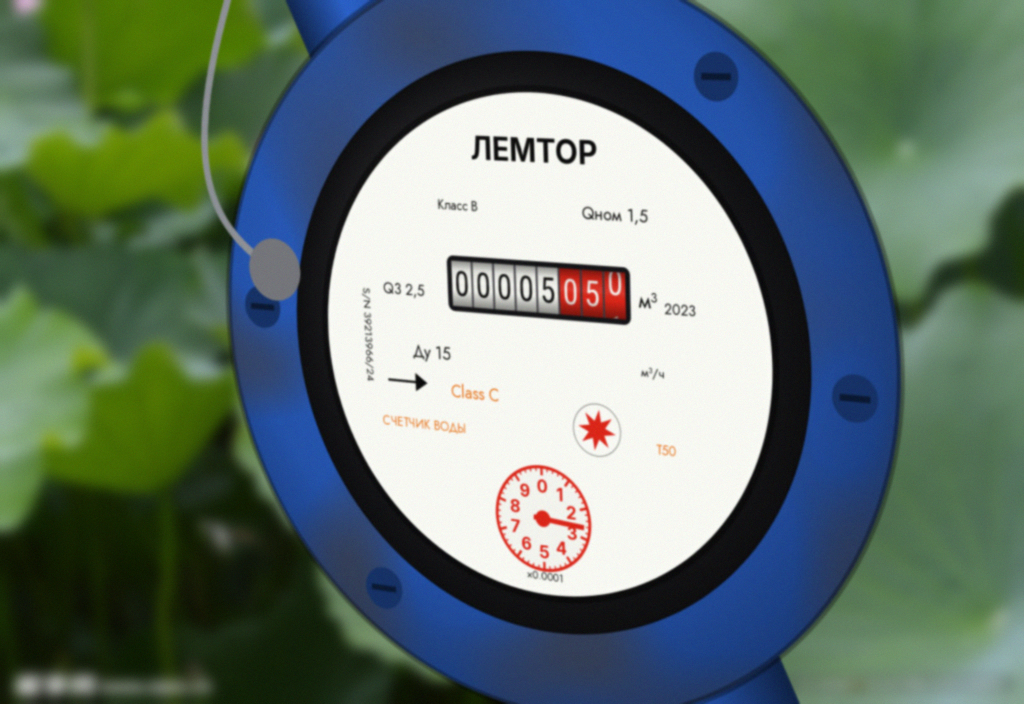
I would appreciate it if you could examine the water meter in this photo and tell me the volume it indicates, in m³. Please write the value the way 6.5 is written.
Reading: 5.0502
